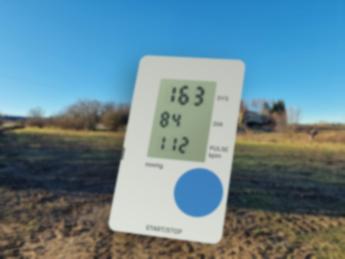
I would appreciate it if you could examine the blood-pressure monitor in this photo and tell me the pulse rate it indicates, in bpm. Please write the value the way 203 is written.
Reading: 112
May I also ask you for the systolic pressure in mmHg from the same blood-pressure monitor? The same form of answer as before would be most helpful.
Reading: 163
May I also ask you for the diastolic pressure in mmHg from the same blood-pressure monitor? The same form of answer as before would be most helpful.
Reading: 84
